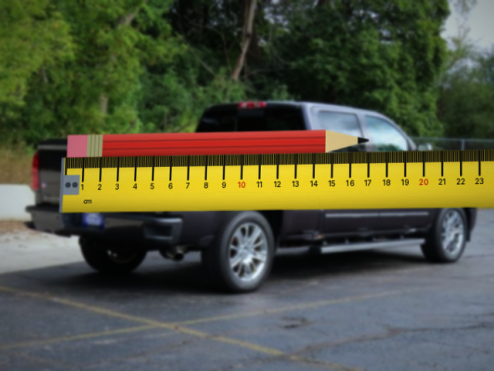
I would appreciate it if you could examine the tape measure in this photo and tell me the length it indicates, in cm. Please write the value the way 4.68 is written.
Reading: 17
